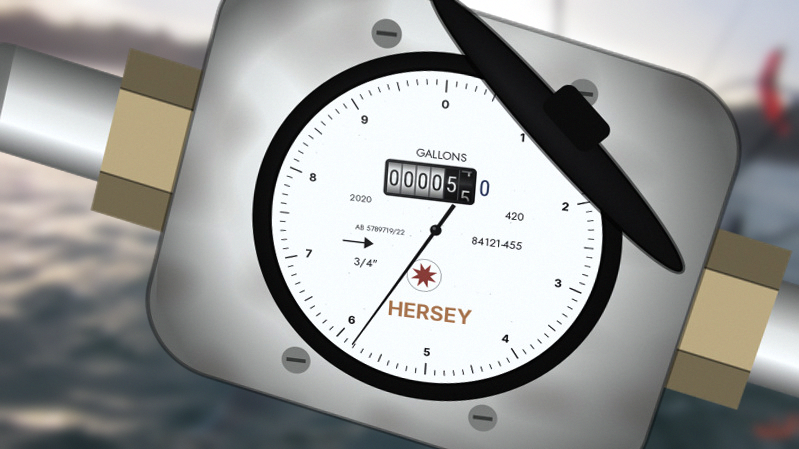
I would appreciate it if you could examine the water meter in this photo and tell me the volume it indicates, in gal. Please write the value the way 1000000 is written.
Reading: 545.8
